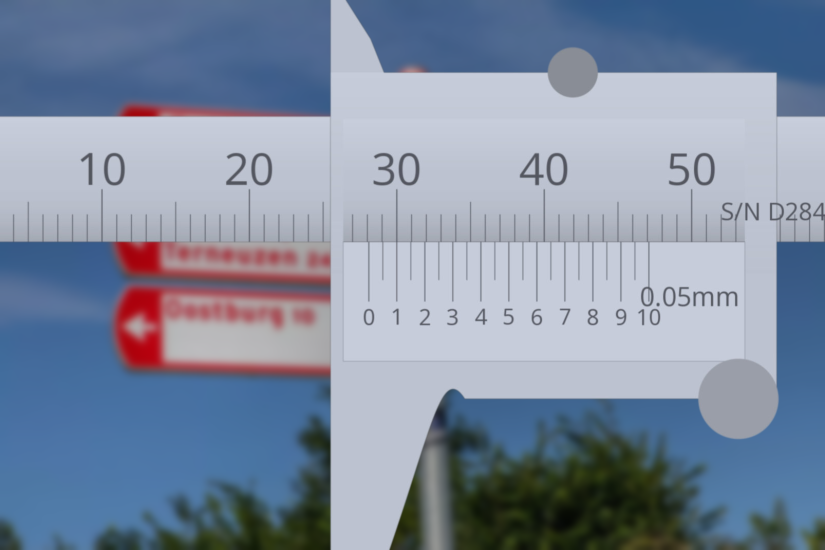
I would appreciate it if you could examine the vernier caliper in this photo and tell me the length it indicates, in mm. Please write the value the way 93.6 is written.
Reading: 28.1
